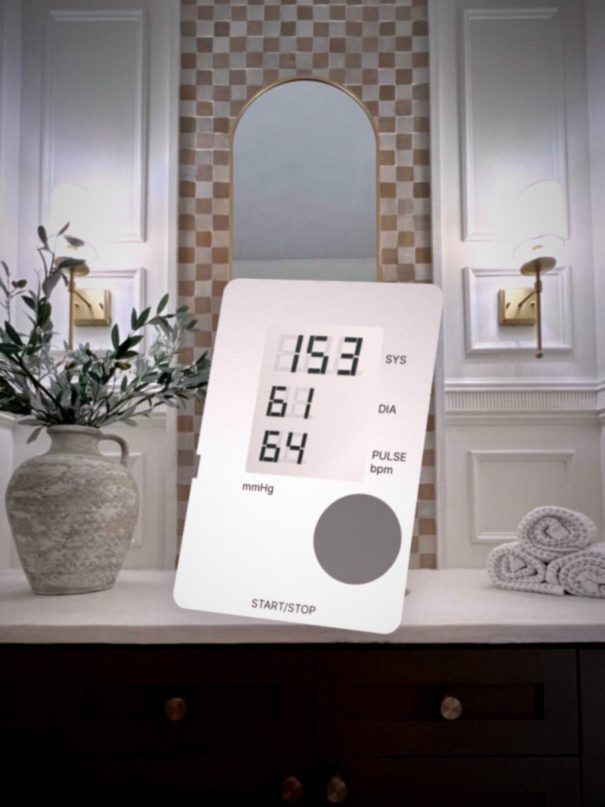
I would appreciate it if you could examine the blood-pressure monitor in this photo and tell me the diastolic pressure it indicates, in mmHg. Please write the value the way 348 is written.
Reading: 61
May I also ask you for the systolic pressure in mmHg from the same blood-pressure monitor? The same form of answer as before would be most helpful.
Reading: 153
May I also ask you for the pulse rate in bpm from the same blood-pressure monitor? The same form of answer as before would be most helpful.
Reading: 64
